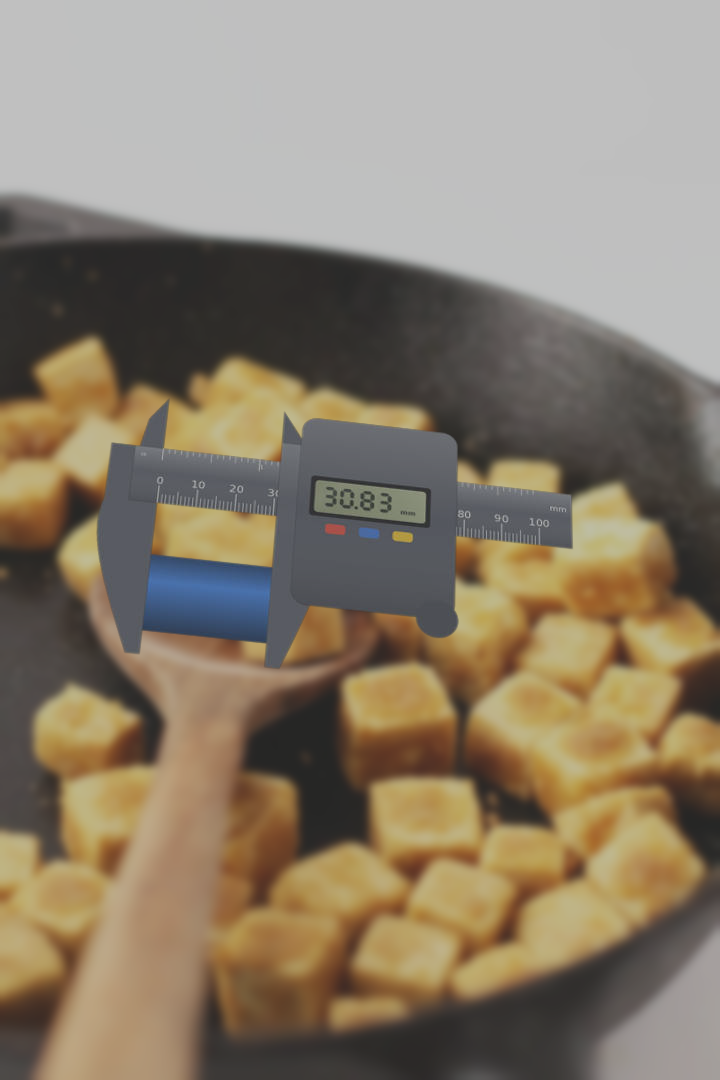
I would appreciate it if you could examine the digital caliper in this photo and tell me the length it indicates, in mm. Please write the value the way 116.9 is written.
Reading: 30.83
